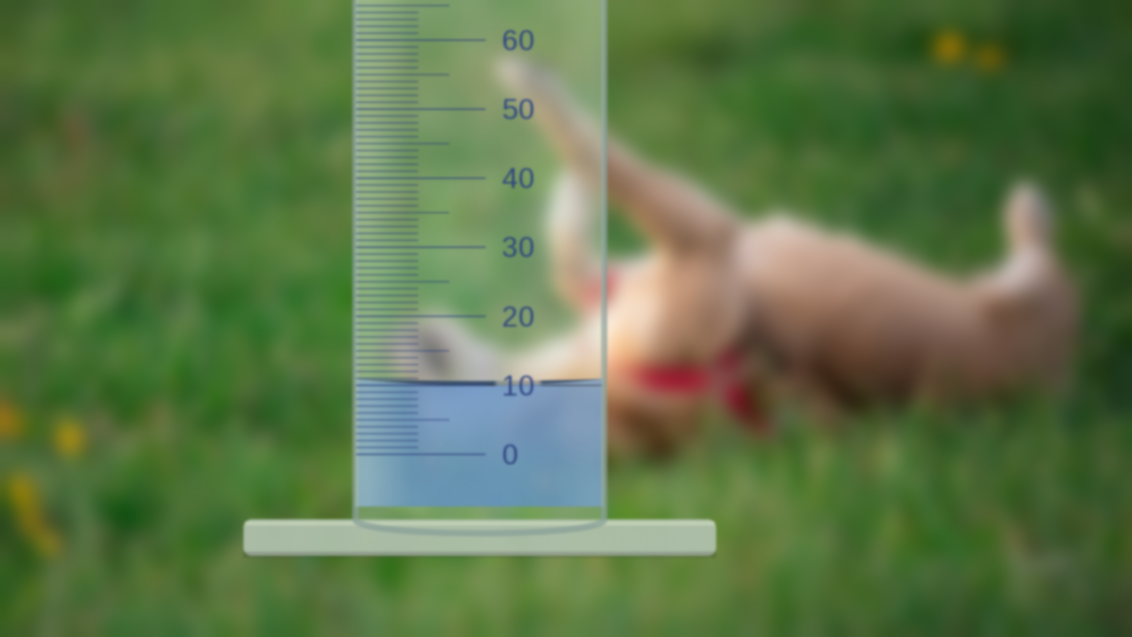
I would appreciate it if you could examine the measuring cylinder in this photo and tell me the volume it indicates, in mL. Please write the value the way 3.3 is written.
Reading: 10
